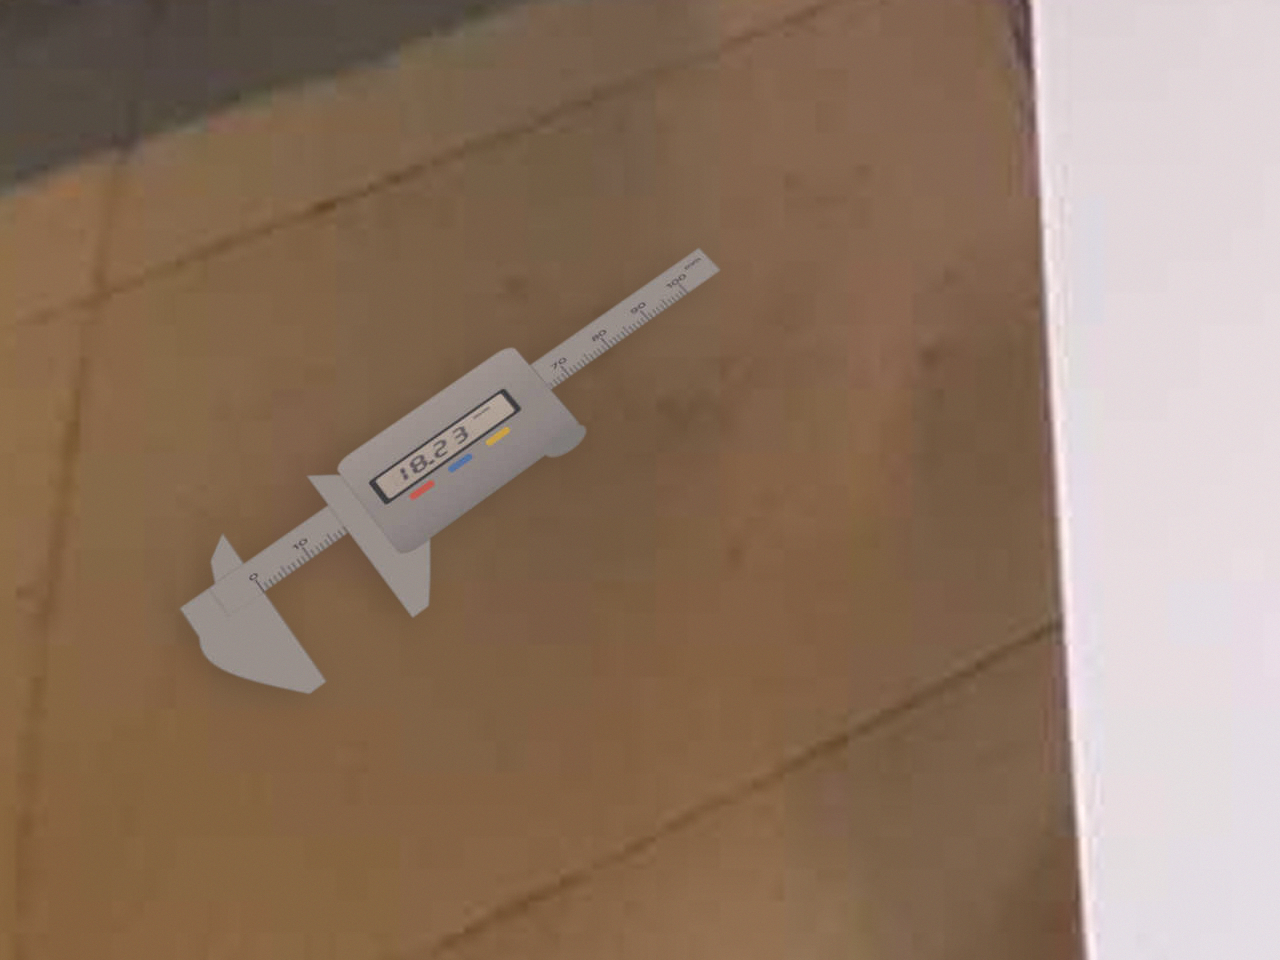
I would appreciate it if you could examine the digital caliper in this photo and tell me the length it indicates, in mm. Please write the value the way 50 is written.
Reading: 18.23
